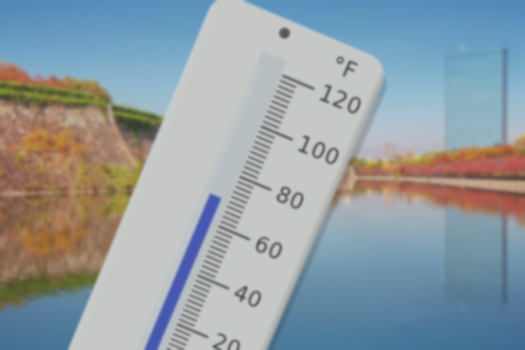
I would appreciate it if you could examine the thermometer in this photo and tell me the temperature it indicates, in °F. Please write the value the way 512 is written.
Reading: 70
